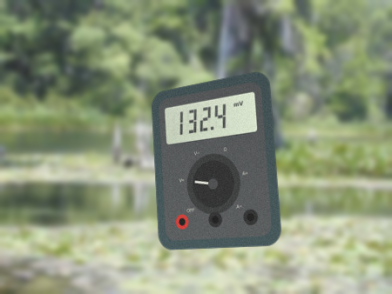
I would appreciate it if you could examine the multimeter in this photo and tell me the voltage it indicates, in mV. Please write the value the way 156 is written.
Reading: 132.4
